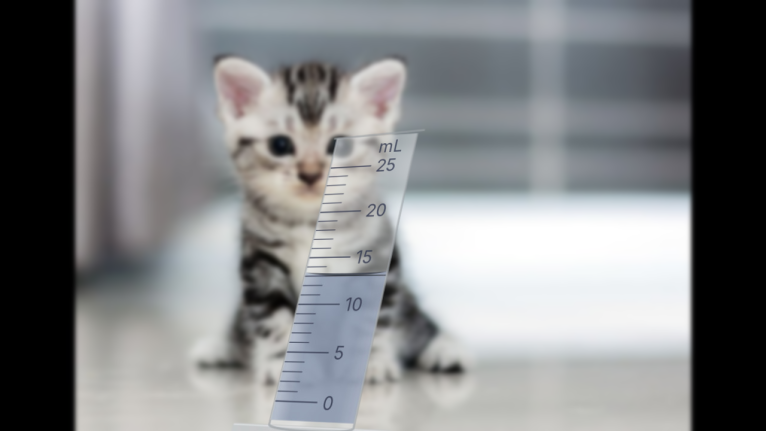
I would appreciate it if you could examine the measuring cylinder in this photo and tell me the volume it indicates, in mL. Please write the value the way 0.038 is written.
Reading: 13
